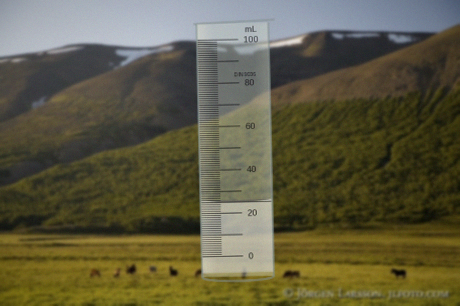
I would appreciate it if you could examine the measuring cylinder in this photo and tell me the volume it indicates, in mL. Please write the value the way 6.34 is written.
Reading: 25
